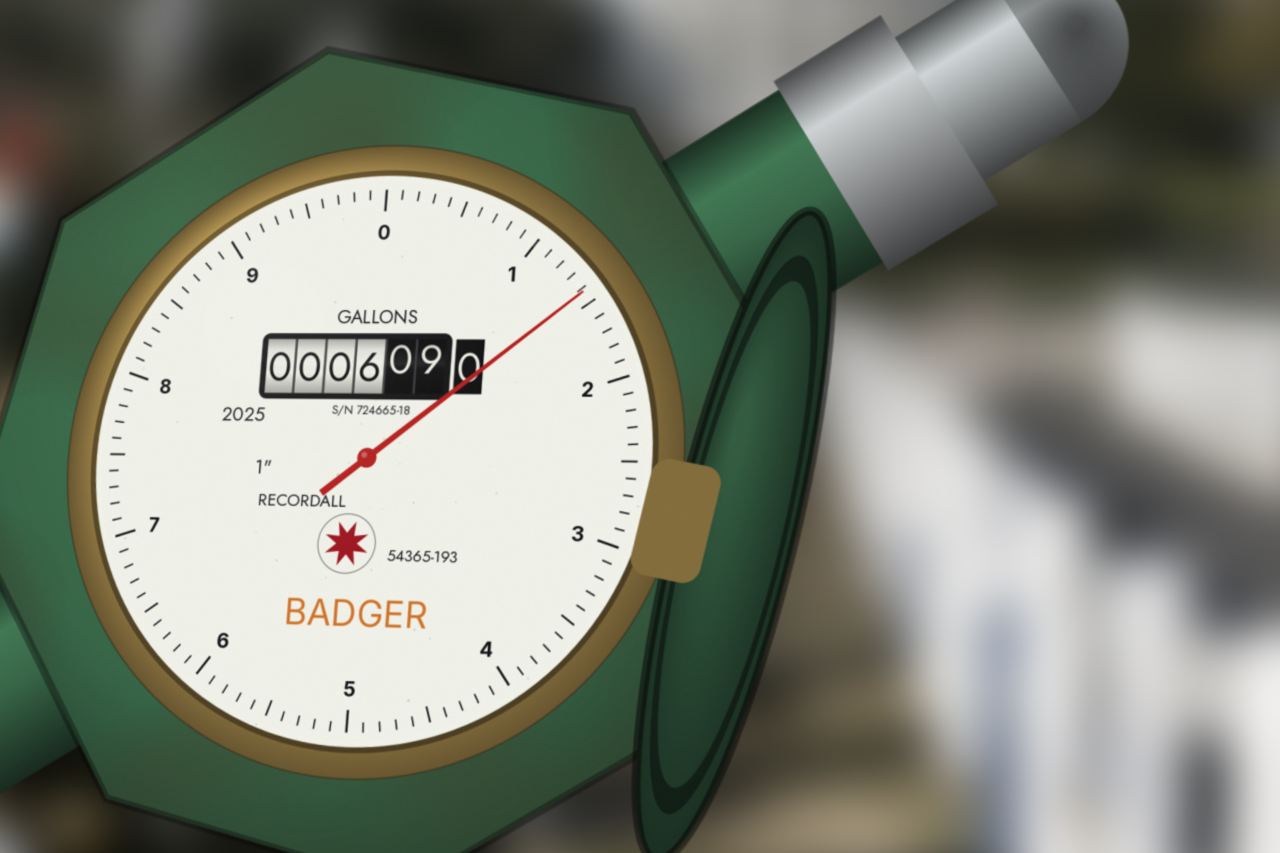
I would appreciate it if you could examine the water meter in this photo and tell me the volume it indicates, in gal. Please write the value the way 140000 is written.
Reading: 6091.4
